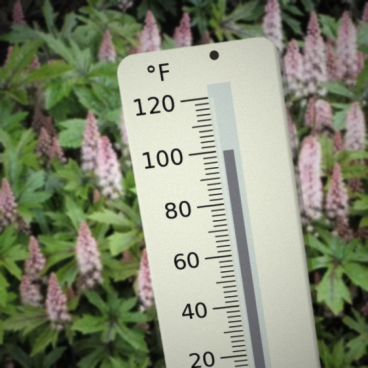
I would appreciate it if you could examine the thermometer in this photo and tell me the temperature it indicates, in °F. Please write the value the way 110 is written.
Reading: 100
